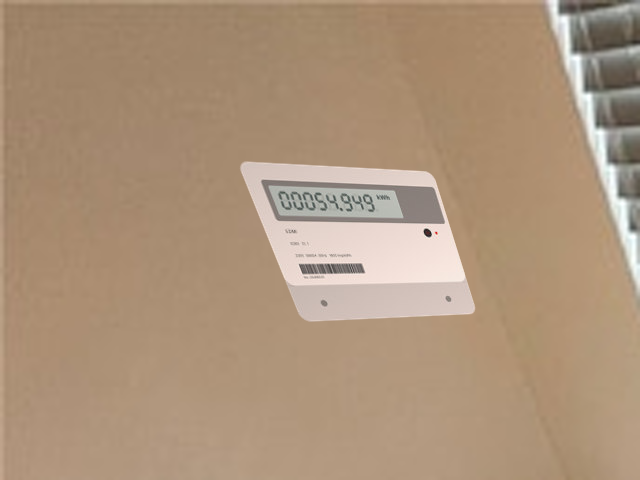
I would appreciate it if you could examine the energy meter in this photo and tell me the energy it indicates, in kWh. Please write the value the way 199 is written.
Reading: 54.949
